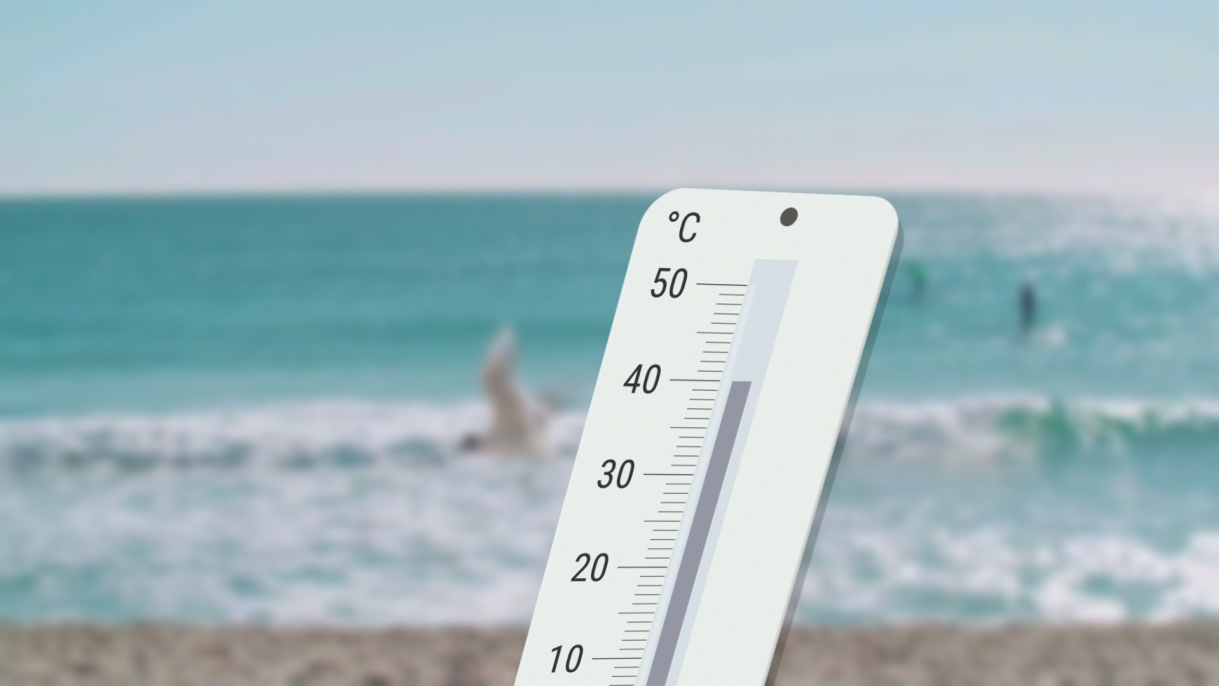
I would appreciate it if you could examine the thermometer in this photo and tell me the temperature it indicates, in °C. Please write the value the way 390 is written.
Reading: 40
